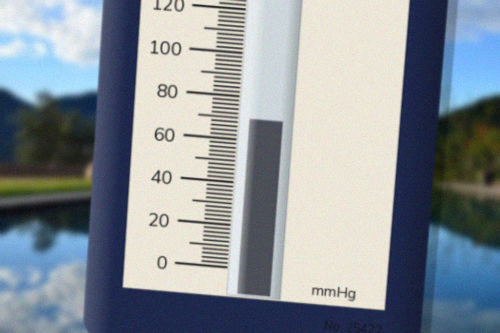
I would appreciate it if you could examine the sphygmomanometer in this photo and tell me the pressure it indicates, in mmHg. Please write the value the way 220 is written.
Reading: 70
